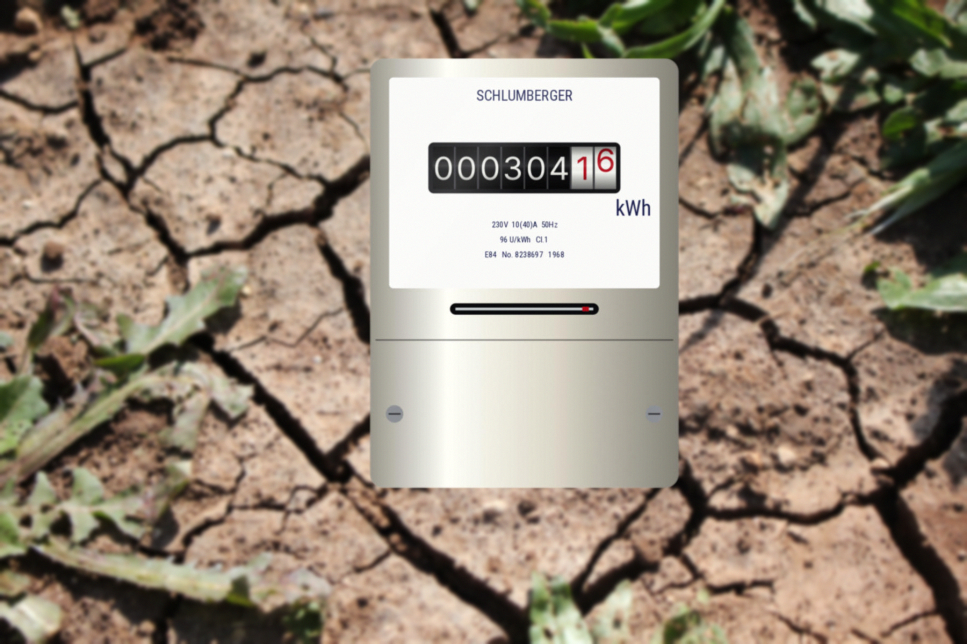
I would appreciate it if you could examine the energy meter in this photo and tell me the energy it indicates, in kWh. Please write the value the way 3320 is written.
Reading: 304.16
